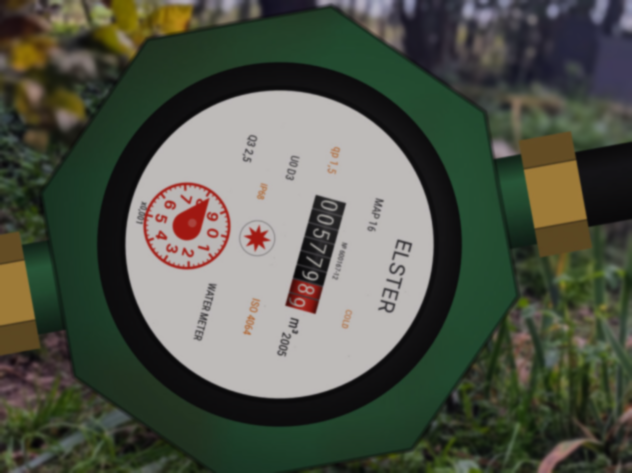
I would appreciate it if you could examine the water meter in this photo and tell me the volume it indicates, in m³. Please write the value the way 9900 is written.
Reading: 5779.888
